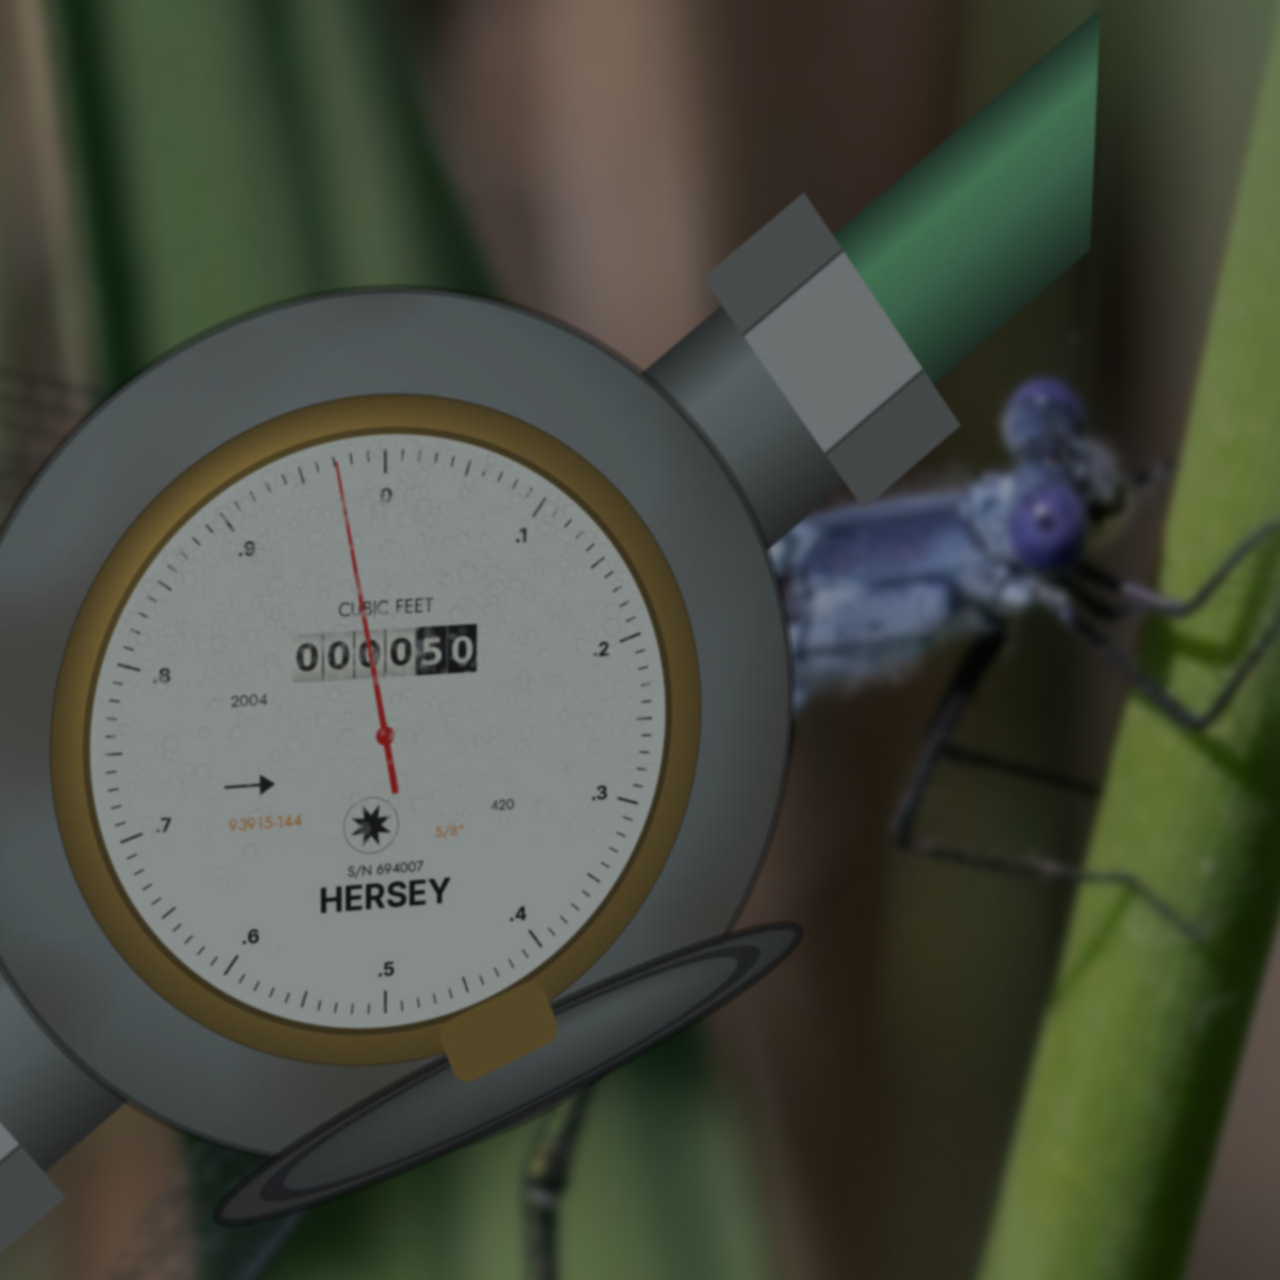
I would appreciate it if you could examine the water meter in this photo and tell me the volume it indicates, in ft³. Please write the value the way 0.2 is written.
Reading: 49.97
